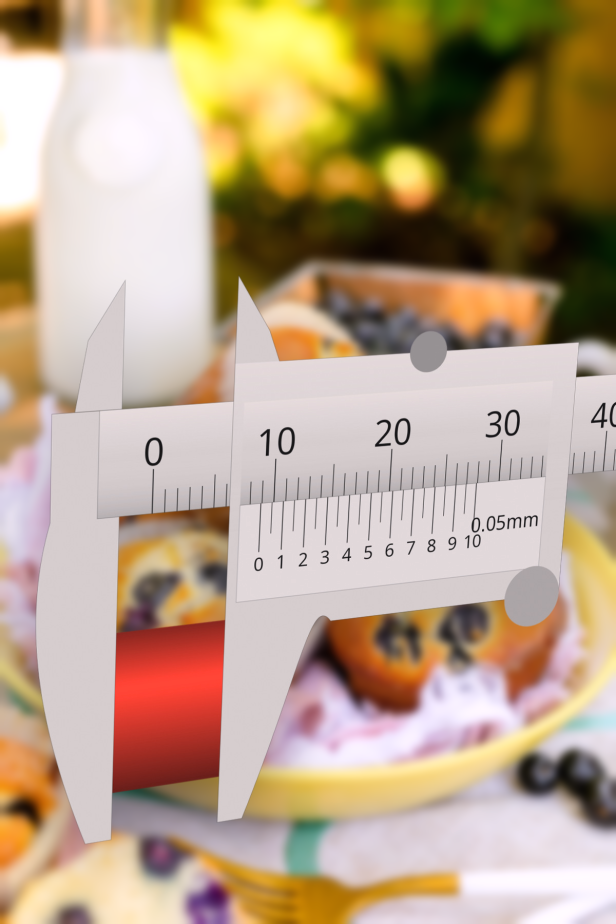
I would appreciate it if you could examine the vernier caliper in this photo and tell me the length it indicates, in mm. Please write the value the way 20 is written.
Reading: 8.9
